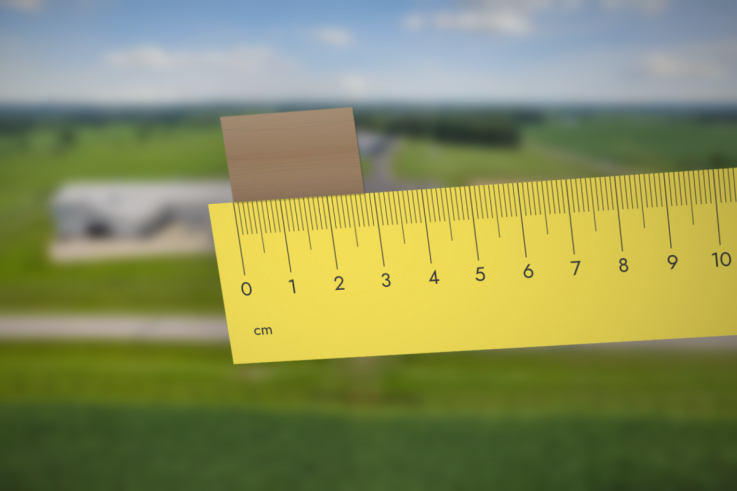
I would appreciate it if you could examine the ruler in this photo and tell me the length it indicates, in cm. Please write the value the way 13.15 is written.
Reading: 2.8
